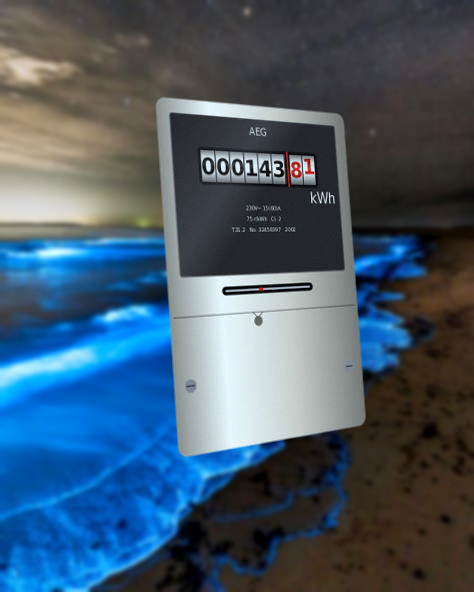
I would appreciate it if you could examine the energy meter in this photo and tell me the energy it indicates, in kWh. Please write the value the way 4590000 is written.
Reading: 143.81
